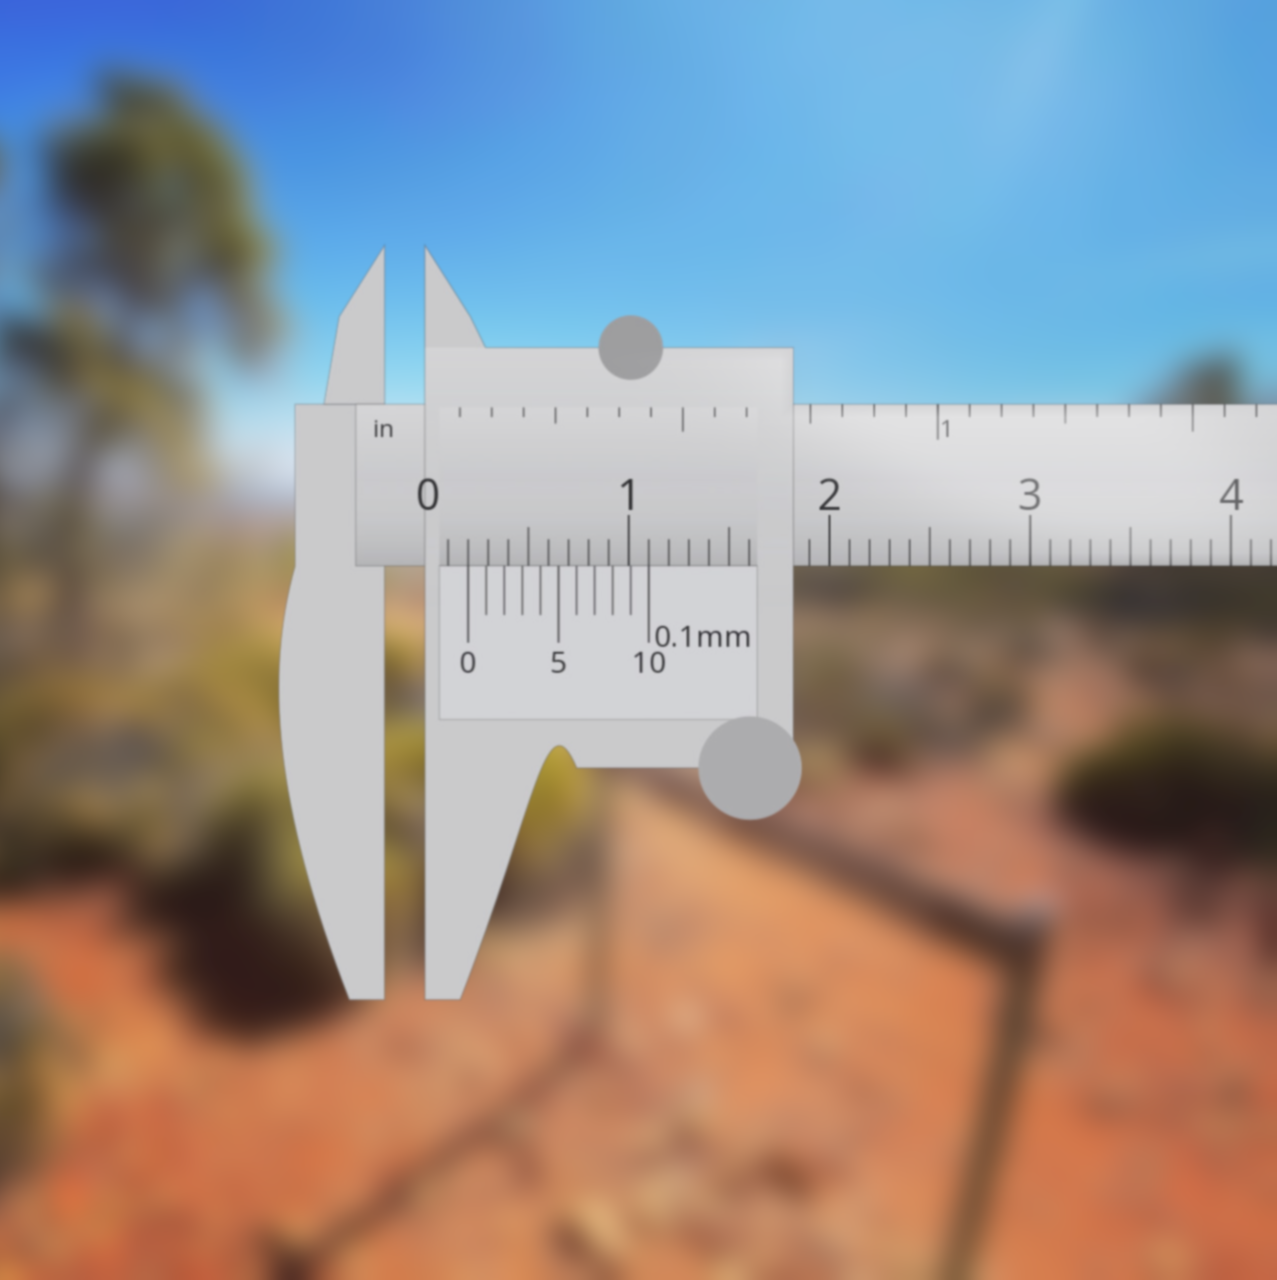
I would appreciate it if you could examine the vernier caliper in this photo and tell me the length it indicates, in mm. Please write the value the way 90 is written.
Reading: 2.0
